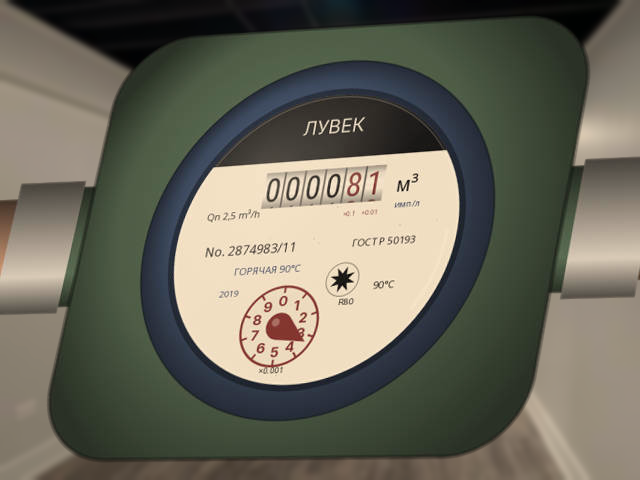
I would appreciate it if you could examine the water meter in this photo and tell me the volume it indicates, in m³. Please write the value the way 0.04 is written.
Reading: 0.813
